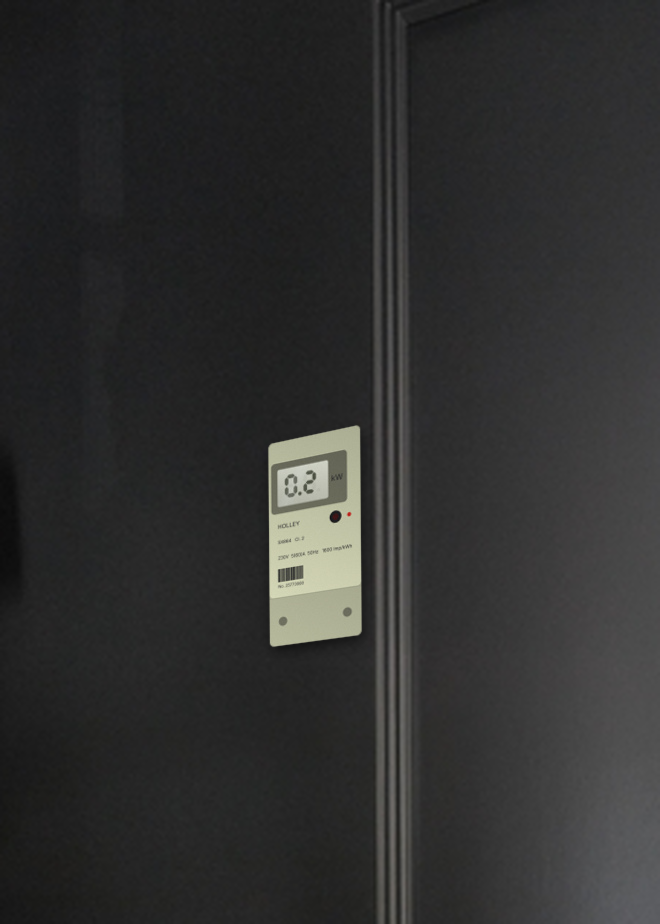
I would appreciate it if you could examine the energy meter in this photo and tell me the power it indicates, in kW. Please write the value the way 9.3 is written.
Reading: 0.2
